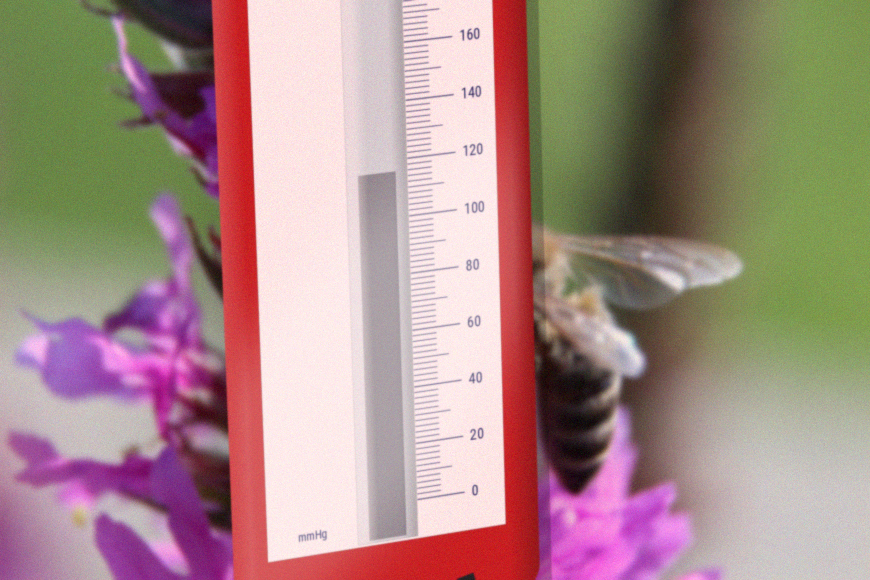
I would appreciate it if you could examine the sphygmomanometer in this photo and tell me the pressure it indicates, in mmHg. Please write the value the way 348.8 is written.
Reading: 116
